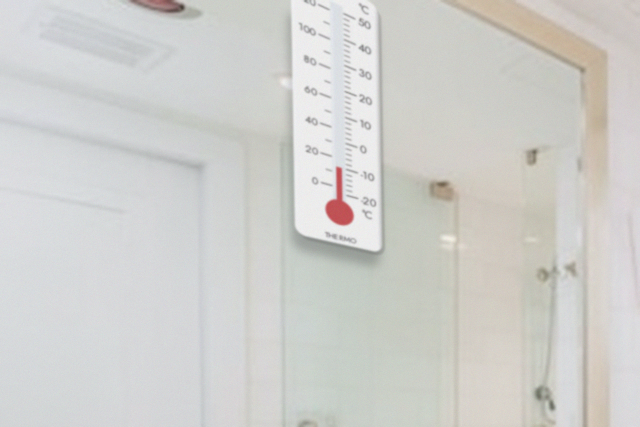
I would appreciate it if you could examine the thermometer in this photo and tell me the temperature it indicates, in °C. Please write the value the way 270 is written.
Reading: -10
